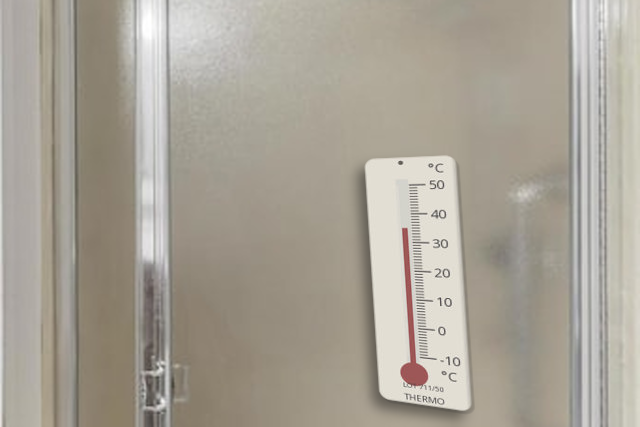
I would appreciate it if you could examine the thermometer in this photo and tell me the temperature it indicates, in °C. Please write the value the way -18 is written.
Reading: 35
